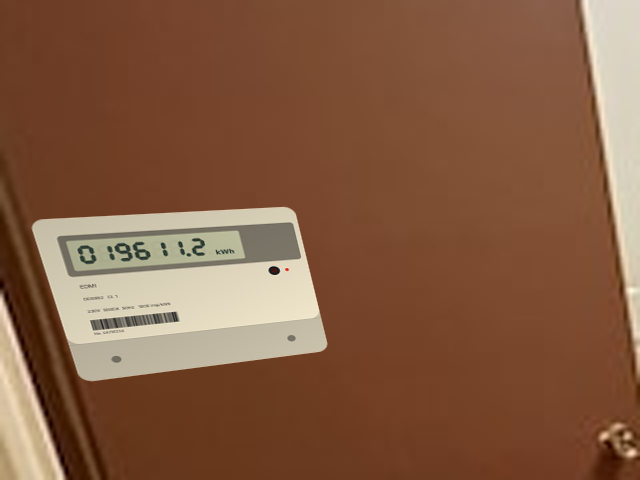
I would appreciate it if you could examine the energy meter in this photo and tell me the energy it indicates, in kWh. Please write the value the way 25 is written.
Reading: 19611.2
